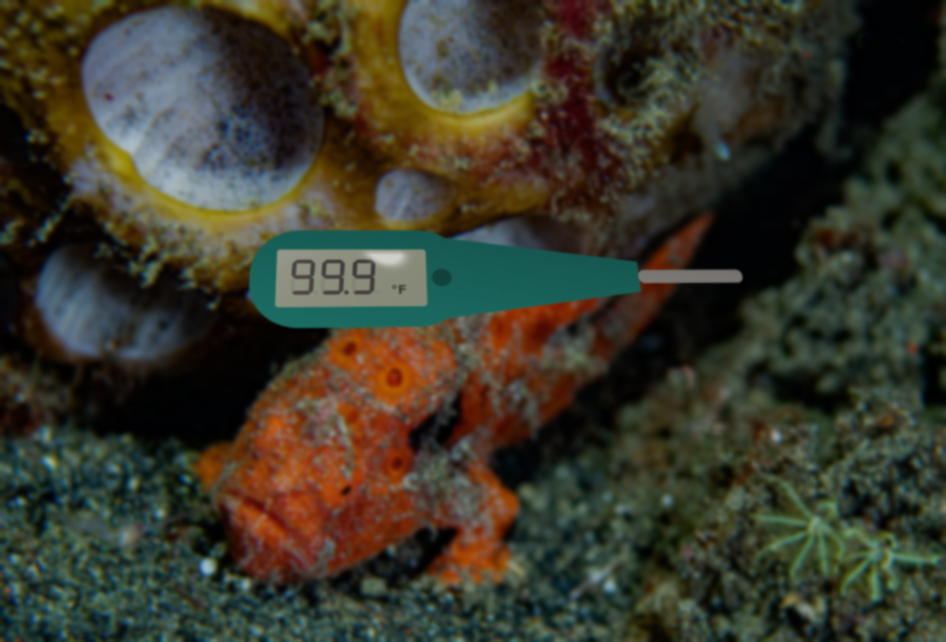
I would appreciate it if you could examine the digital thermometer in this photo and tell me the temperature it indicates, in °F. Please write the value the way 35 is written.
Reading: 99.9
